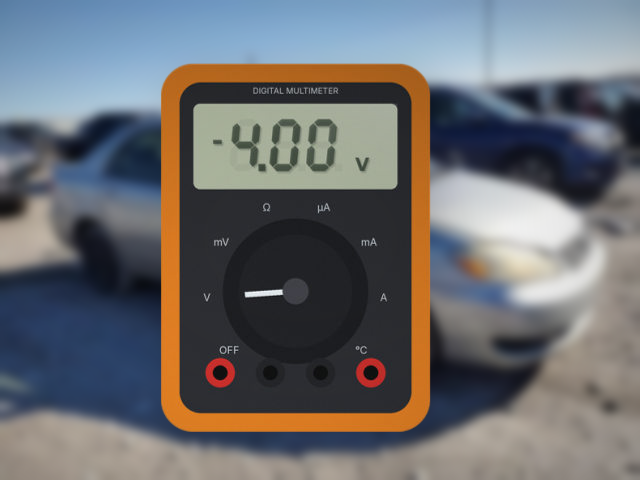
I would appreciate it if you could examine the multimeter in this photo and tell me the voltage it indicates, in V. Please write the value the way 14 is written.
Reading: -4.00
